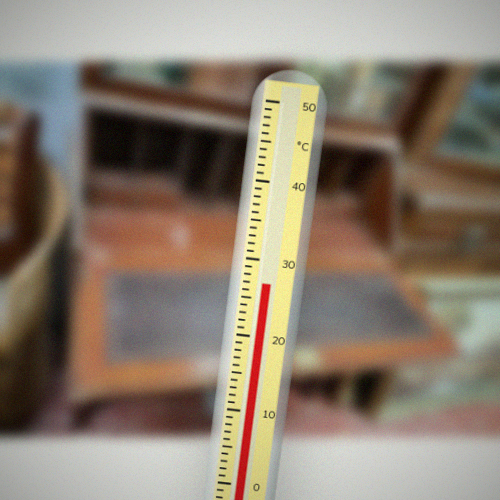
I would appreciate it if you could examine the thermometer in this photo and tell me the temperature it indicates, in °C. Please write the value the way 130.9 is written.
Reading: 27
